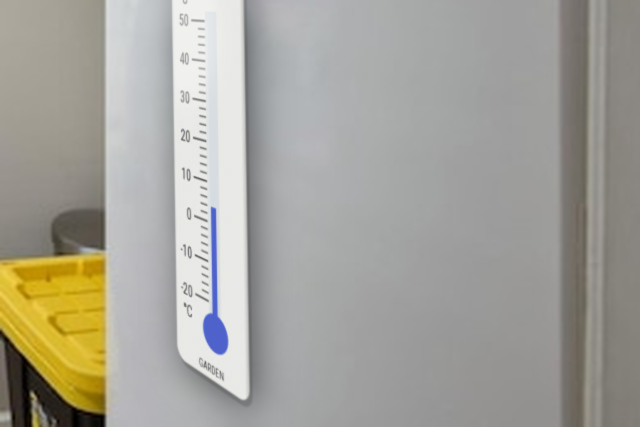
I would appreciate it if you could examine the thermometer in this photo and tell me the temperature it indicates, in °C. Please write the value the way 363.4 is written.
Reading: 4
